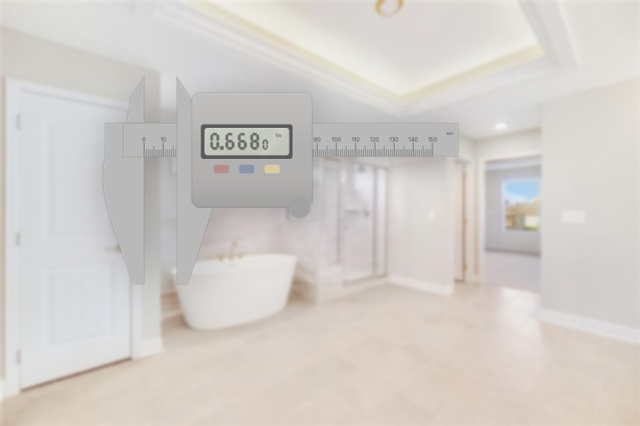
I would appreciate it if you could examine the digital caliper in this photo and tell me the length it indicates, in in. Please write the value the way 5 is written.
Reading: 0.6680
